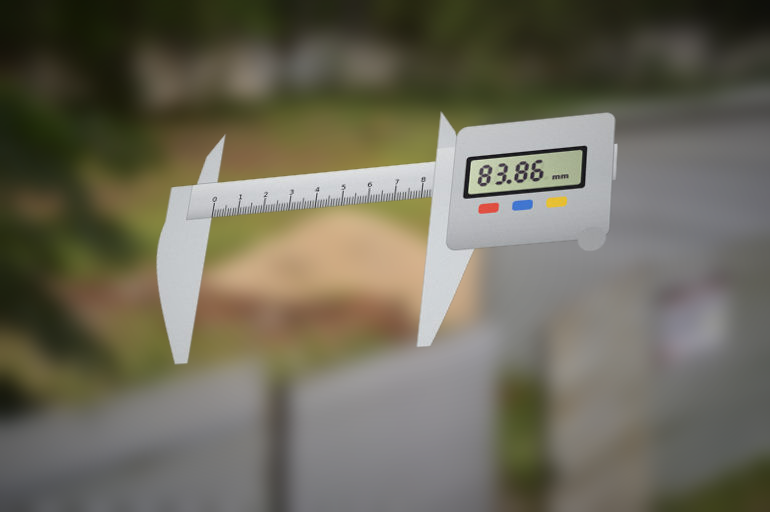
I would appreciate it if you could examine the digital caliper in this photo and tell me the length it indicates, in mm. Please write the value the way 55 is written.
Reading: 83.86
